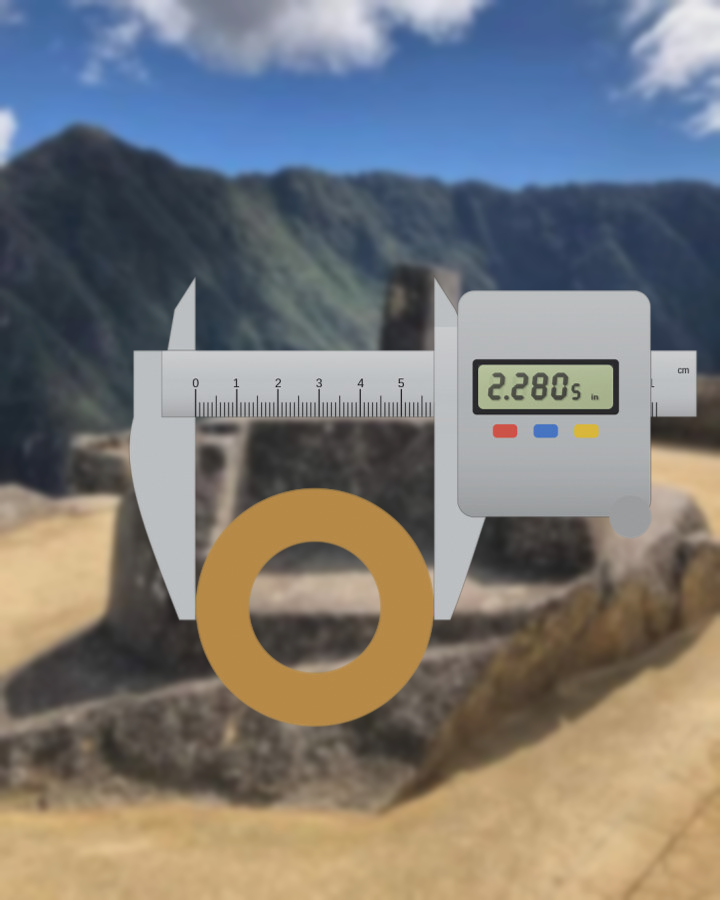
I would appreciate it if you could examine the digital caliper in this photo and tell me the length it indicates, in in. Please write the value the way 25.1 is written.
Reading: 2.2805
